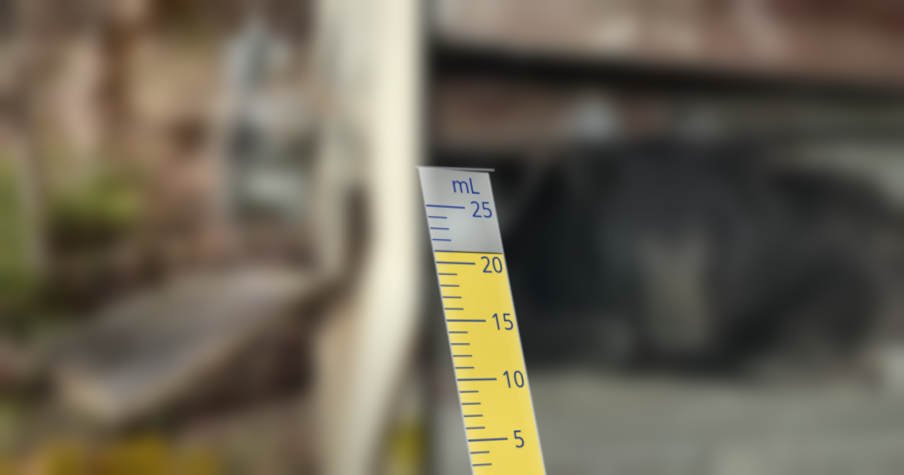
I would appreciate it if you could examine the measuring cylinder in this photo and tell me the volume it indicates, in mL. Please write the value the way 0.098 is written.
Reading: 21
